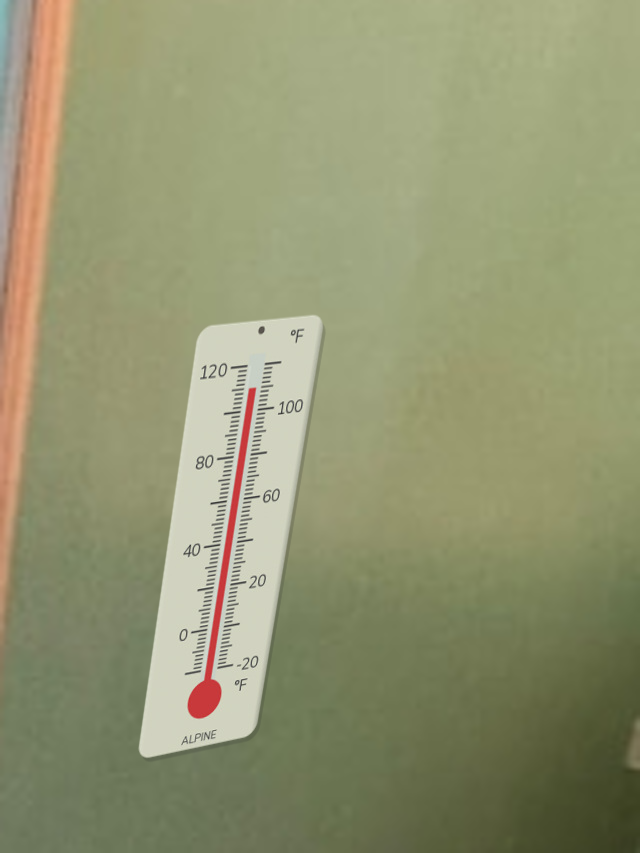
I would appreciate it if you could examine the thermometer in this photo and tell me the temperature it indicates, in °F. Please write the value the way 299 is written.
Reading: 110
